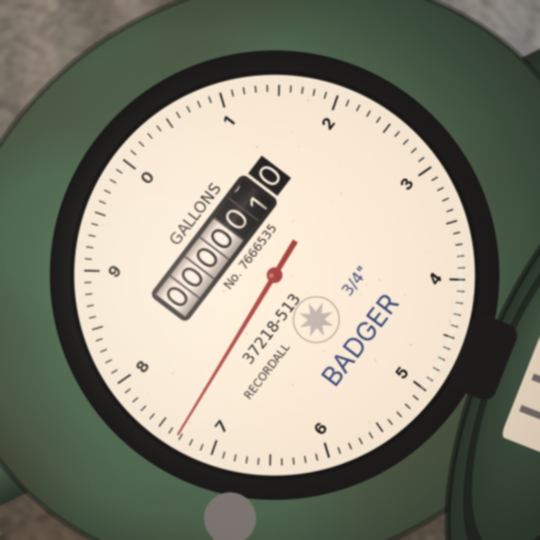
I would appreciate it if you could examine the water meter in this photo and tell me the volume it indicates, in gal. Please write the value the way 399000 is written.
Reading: 7.3
